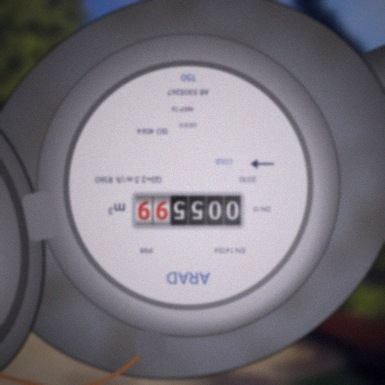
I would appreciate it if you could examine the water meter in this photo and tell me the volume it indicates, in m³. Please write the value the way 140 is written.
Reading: 55.99
